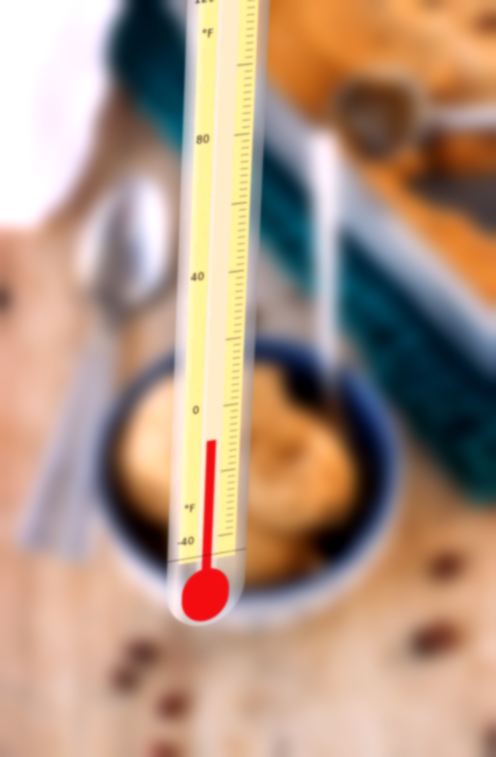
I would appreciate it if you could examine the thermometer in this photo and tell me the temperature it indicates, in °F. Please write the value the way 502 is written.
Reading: -10
